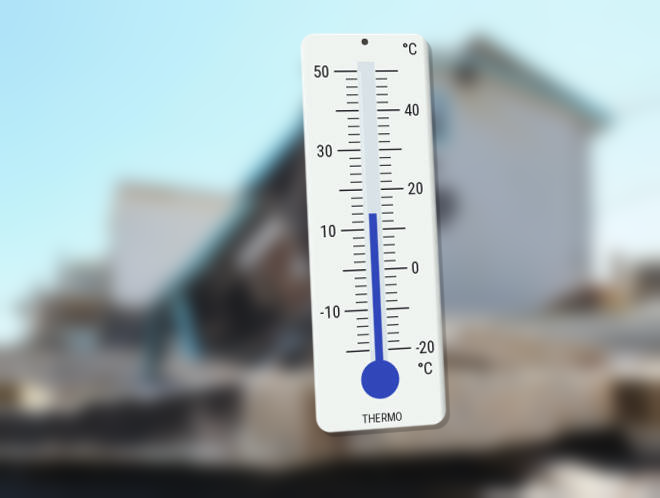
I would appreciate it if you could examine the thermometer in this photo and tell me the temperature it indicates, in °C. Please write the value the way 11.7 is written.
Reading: 14
